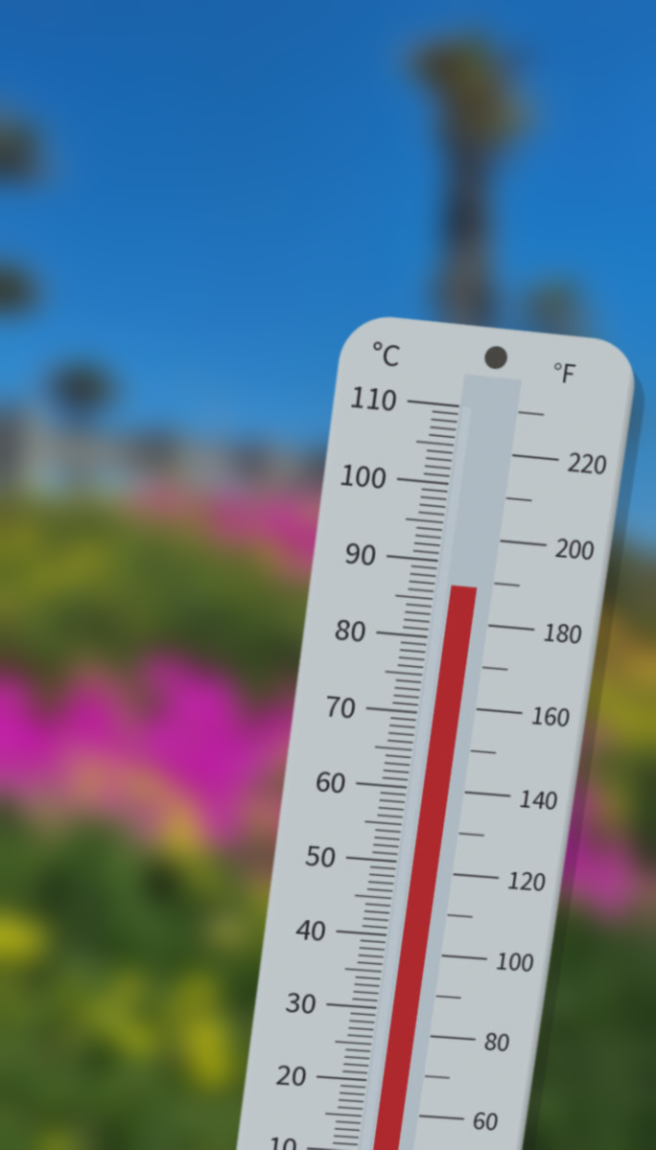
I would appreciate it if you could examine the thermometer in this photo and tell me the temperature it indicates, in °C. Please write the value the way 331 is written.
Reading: 87
